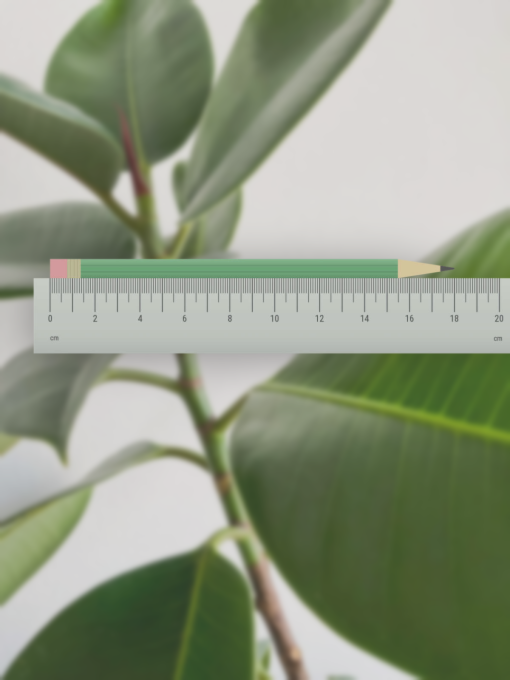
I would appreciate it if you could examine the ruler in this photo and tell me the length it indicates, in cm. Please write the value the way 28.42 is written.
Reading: 18
